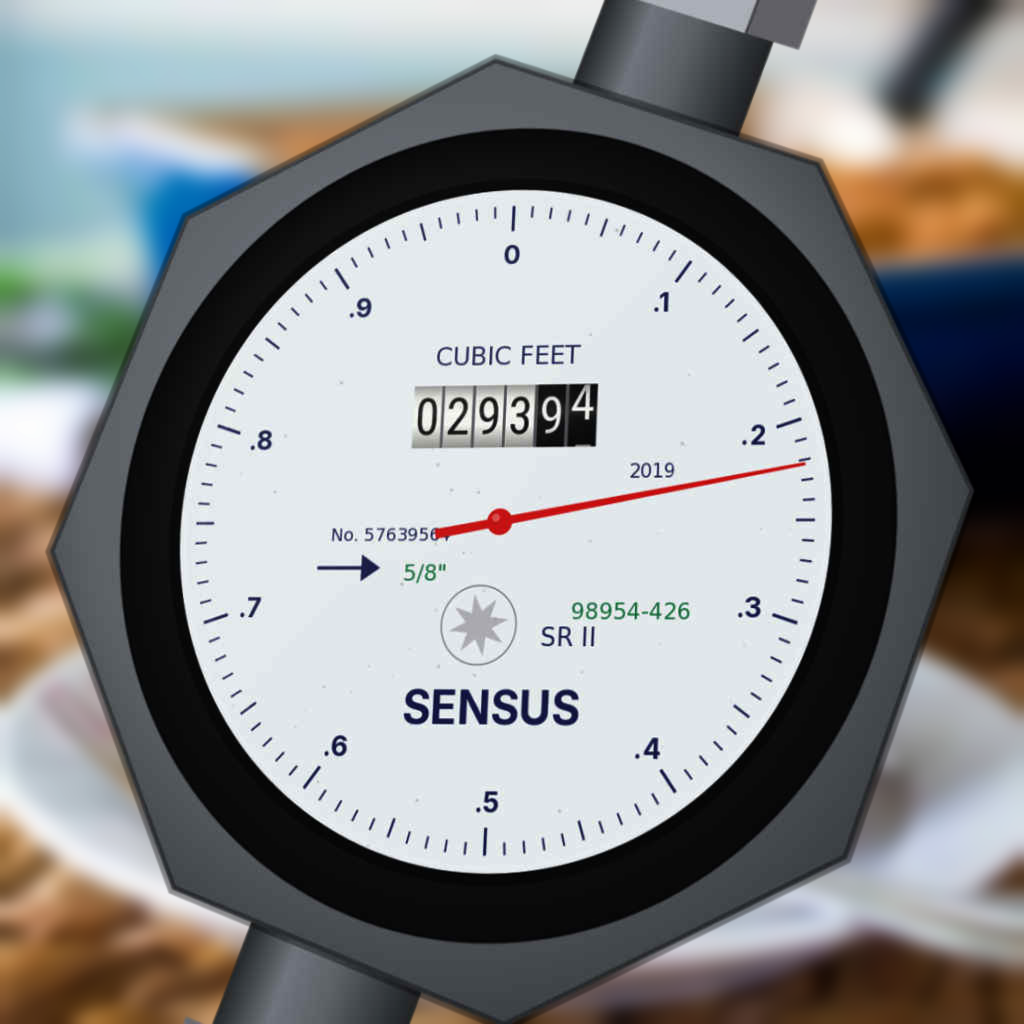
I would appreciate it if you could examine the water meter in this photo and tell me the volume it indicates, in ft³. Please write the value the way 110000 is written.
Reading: 29394.22
